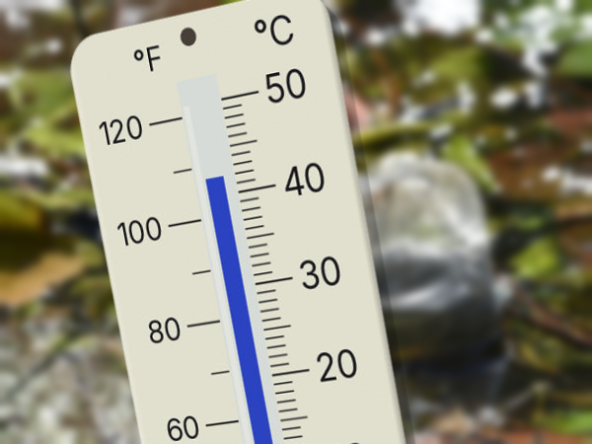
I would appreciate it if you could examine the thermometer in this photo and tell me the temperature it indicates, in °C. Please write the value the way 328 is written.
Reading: 42
